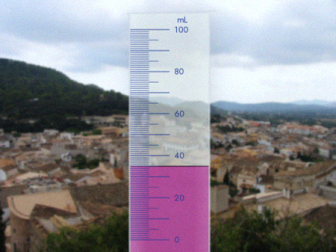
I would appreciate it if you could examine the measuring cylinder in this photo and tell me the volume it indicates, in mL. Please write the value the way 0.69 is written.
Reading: 35
